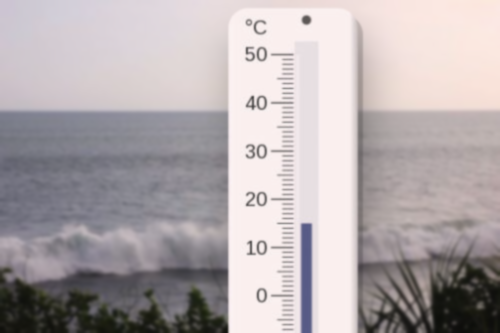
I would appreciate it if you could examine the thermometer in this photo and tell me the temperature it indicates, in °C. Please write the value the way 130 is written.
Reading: 15
